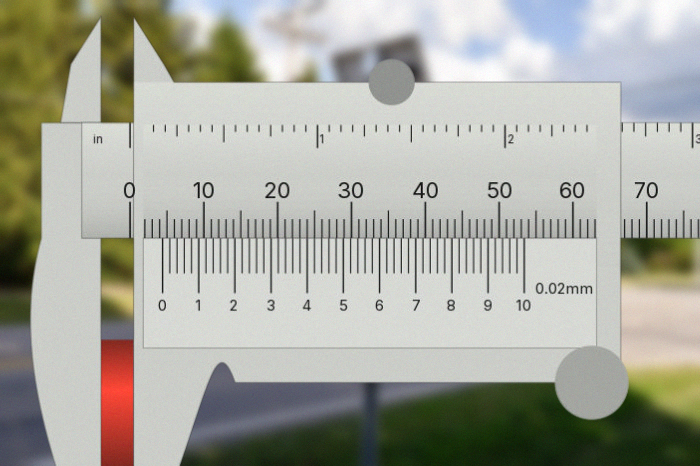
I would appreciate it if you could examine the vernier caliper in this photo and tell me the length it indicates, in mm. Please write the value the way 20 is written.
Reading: 4.4
